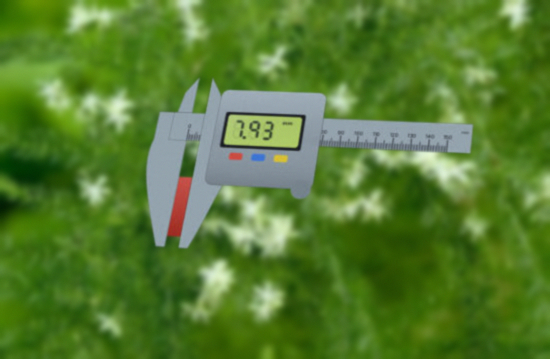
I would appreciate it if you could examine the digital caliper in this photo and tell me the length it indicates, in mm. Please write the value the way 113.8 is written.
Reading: 7.93
